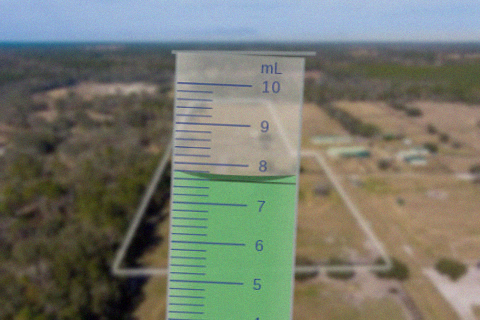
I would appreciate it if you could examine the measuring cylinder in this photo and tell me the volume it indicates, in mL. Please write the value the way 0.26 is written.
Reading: 7.6
